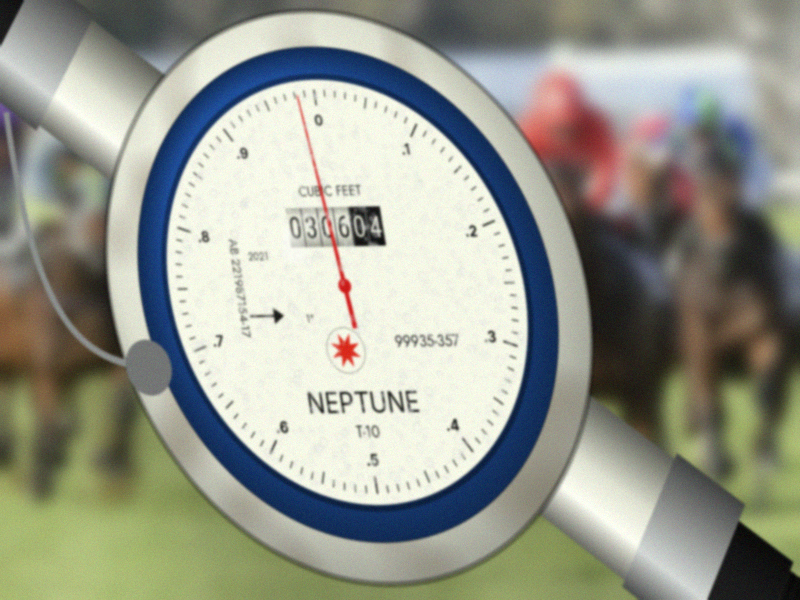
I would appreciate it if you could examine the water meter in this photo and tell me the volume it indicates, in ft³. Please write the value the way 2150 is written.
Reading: 30603.98
